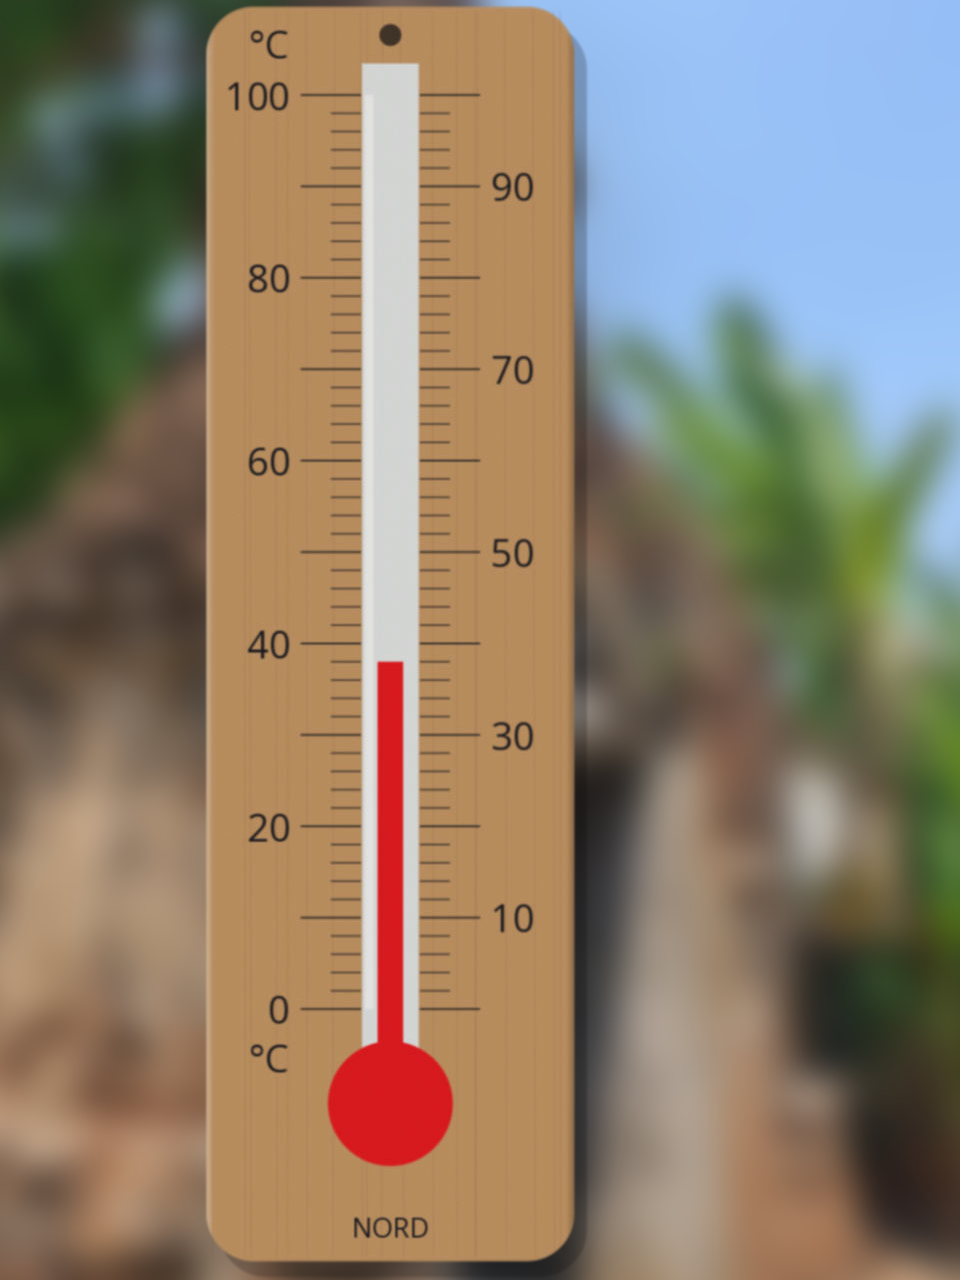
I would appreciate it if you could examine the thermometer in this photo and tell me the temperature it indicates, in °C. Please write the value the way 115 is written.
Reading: 38
